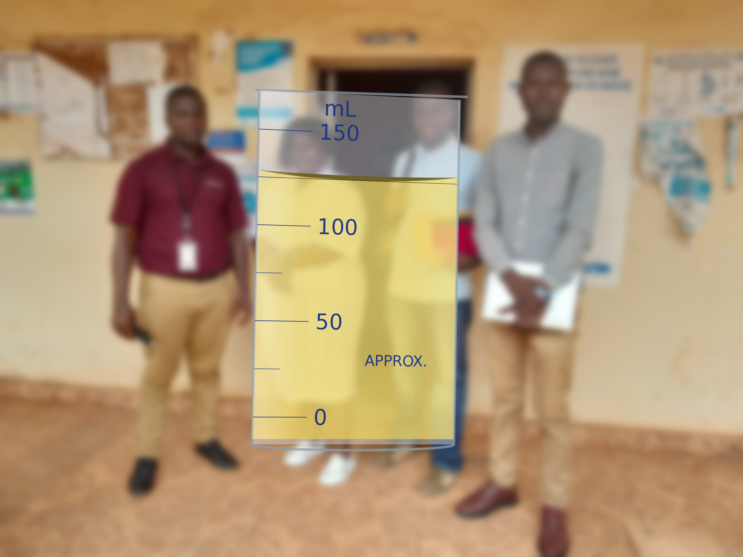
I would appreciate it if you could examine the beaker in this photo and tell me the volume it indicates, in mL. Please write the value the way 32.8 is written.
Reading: 125
